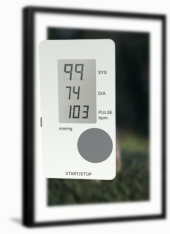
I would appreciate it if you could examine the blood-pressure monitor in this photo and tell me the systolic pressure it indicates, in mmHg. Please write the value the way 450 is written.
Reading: 99
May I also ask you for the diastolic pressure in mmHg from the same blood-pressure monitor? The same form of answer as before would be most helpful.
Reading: 74
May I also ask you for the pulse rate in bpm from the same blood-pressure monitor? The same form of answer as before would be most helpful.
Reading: 103
